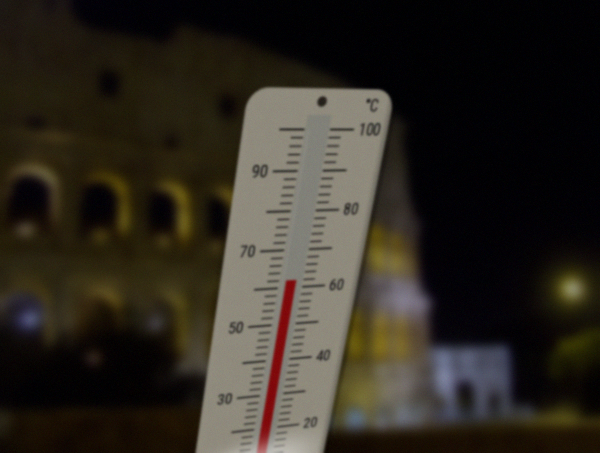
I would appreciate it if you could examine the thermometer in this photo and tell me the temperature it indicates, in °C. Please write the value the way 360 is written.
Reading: 62
